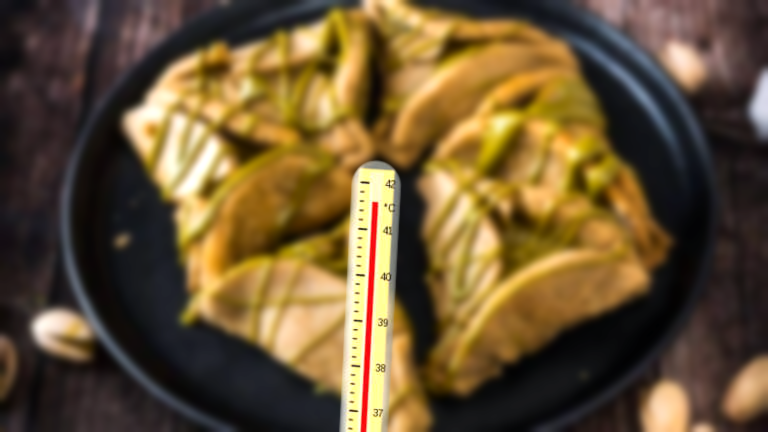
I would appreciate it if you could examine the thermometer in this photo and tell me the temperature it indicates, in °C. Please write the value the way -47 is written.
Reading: 41.6
